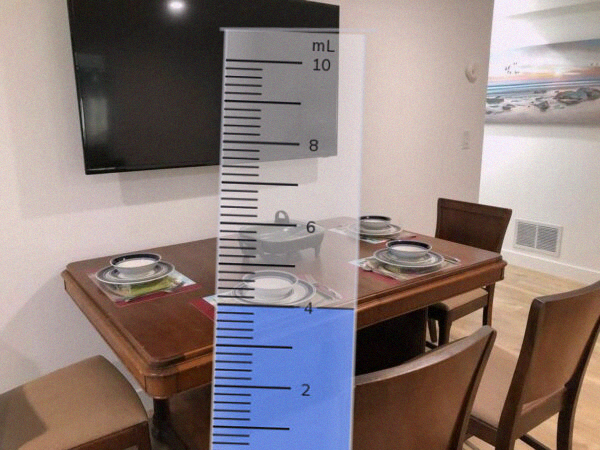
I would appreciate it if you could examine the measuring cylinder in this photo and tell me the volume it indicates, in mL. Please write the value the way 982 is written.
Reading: 4
